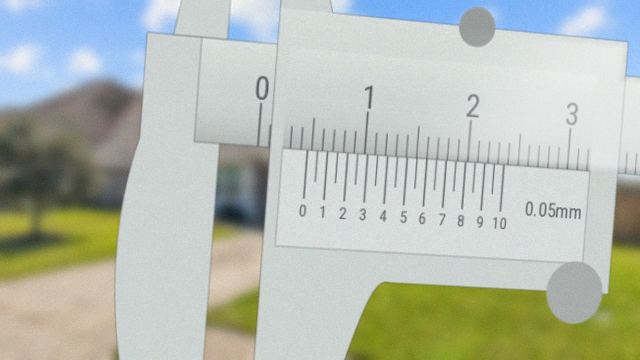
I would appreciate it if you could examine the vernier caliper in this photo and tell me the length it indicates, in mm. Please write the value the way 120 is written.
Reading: 4.6
